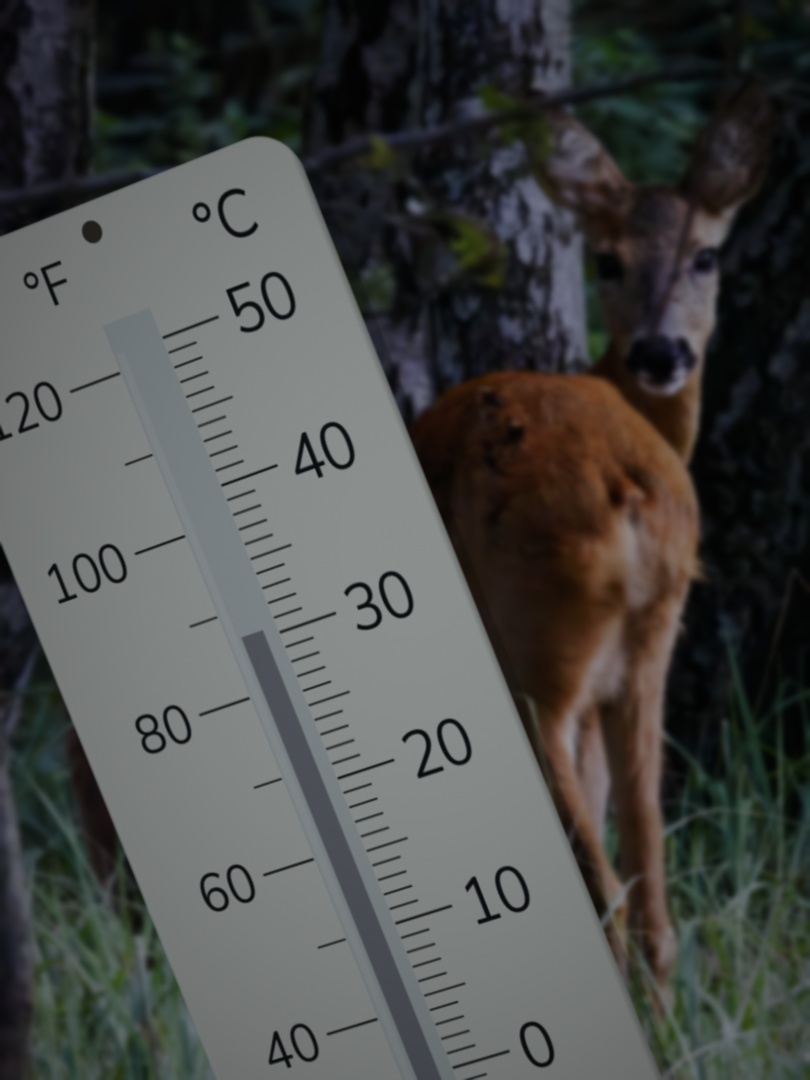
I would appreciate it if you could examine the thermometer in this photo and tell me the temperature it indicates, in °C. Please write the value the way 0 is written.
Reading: 30.5
